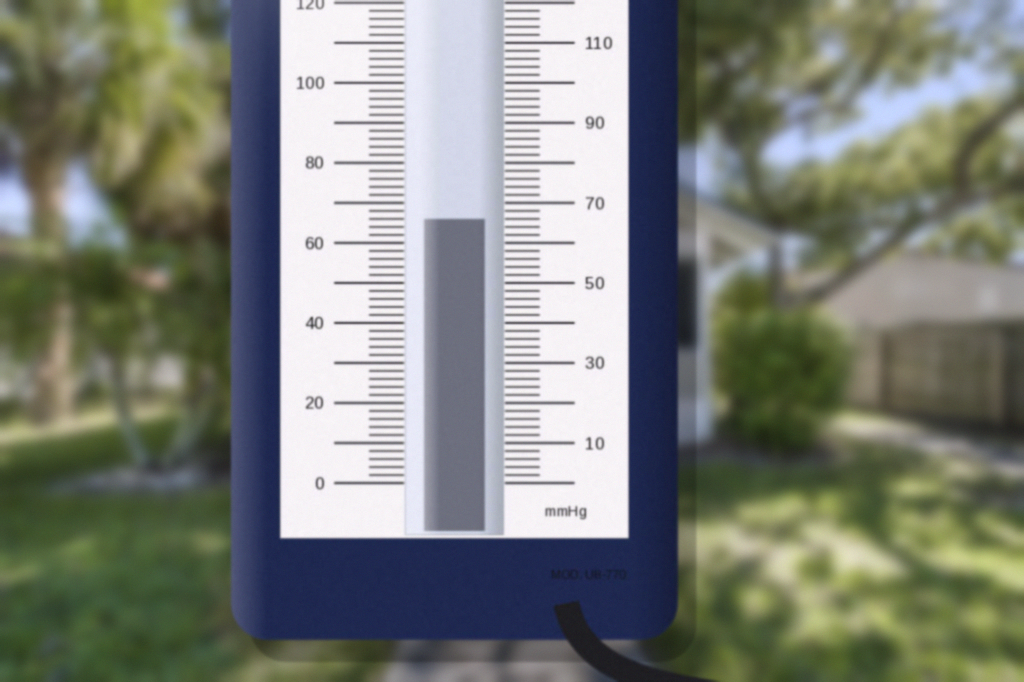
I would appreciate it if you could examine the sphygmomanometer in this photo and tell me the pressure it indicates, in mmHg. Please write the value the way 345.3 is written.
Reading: 66
